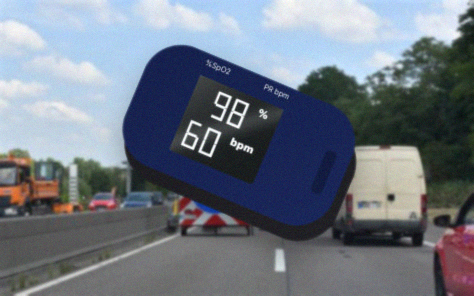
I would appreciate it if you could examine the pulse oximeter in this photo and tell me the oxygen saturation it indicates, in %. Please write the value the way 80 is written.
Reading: 98
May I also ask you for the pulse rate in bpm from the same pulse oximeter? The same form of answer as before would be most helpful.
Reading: 60
